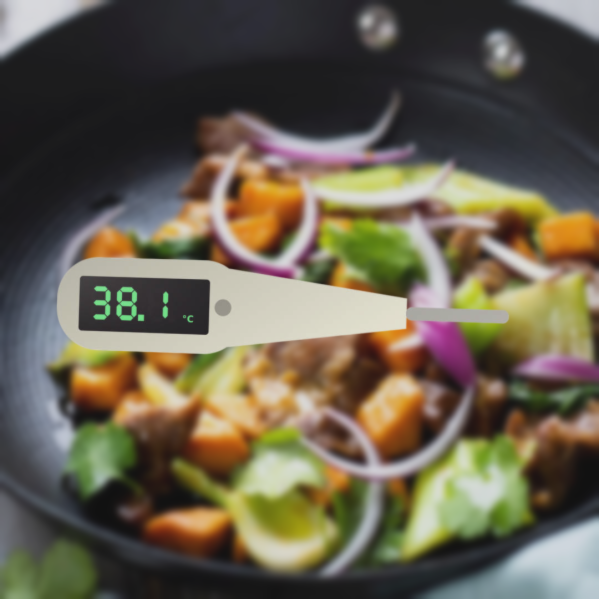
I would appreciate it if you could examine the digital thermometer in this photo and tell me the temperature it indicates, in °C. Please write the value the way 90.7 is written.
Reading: 38.1
